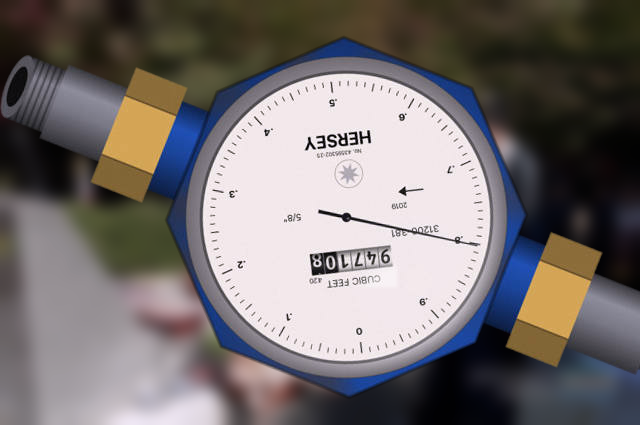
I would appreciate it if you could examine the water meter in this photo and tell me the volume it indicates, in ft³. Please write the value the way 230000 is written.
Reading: 947107.80
